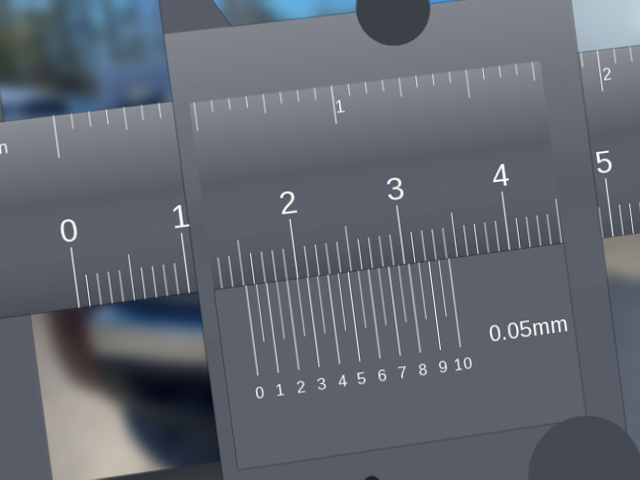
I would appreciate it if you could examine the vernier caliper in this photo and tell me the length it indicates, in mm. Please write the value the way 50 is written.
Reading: 15.2
